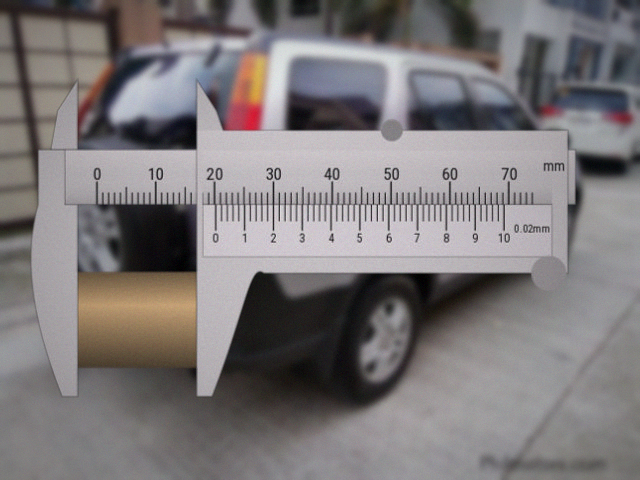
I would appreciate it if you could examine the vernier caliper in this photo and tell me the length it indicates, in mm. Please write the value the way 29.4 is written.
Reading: 20.2
